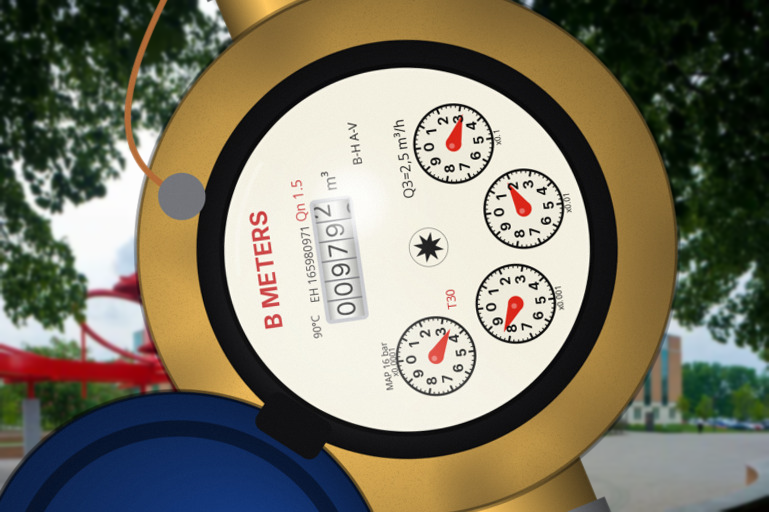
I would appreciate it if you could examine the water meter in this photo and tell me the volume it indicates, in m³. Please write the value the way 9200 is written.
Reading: 9792.3183
